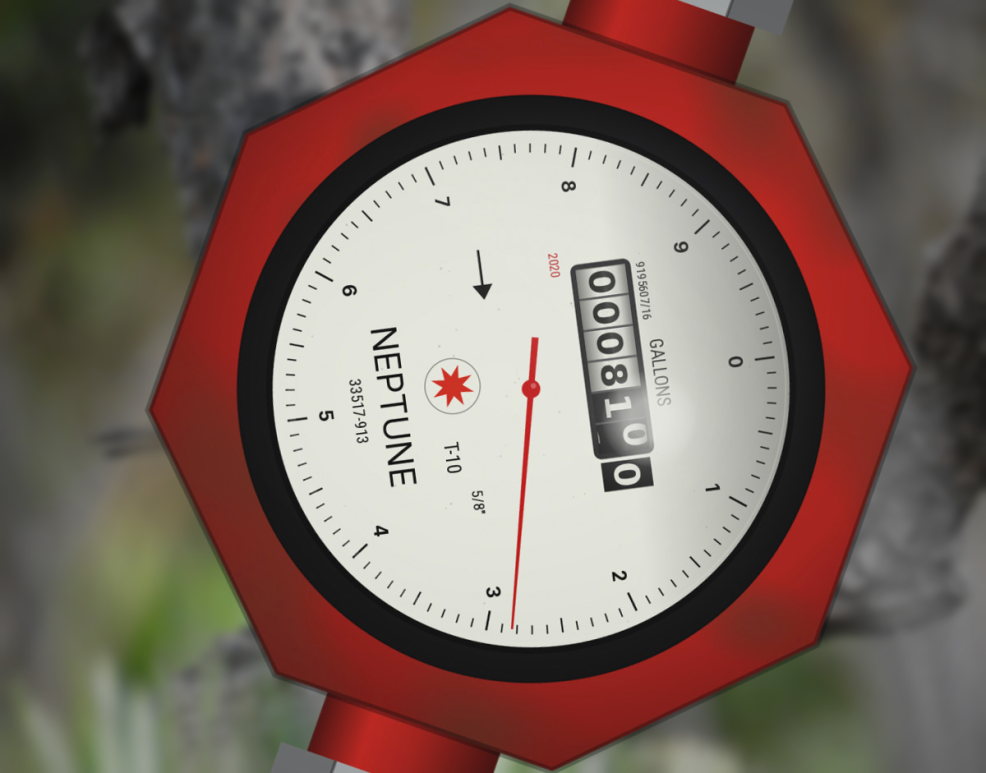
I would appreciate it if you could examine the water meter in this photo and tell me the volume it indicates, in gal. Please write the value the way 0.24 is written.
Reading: 8102.8
